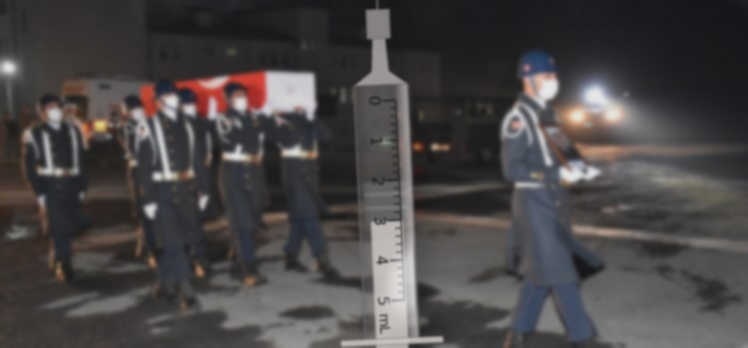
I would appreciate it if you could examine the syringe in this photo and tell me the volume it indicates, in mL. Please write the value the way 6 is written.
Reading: 2
